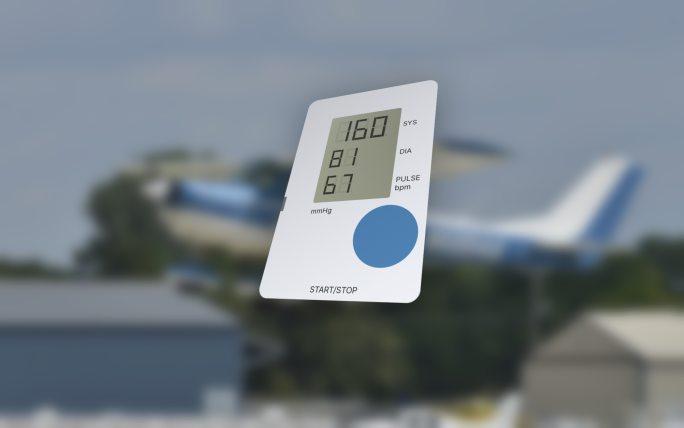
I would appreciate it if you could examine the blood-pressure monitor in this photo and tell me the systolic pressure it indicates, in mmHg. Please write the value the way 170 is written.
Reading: 160
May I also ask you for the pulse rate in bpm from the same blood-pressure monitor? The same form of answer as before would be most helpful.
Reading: 67
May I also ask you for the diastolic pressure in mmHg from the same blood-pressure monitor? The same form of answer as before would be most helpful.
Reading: 81
